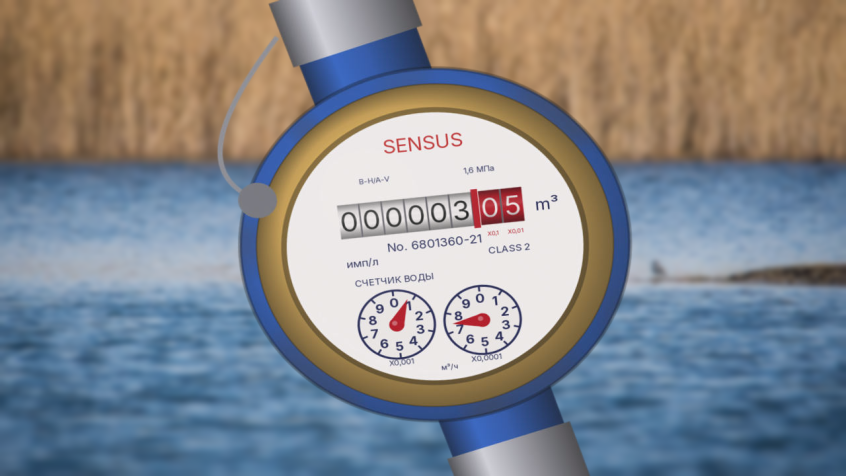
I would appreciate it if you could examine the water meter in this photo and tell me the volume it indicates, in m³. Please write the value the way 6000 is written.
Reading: 3.0507
